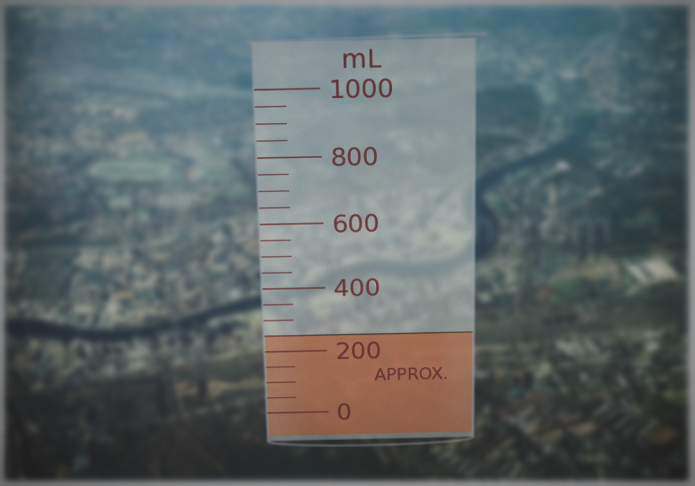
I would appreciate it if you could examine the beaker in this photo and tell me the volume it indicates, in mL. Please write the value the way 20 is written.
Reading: 250
